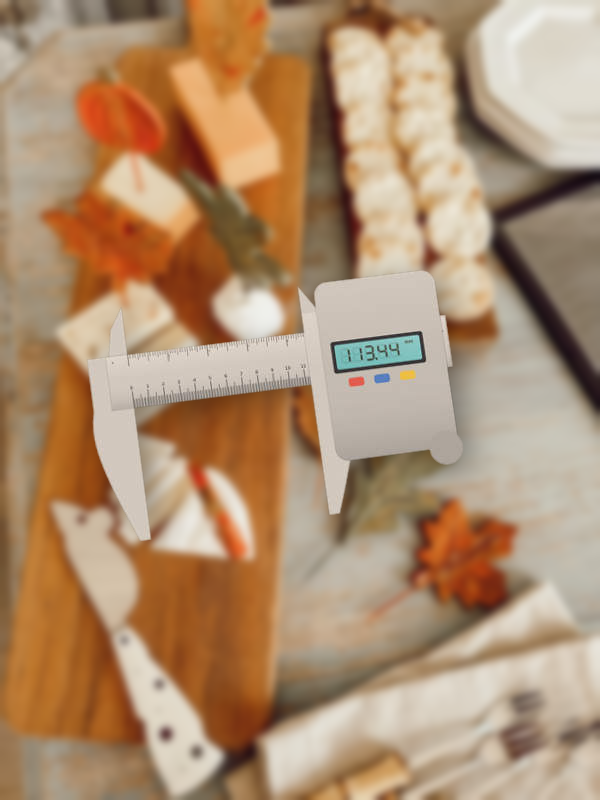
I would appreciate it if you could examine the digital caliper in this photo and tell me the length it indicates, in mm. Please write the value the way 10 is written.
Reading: 113.44
